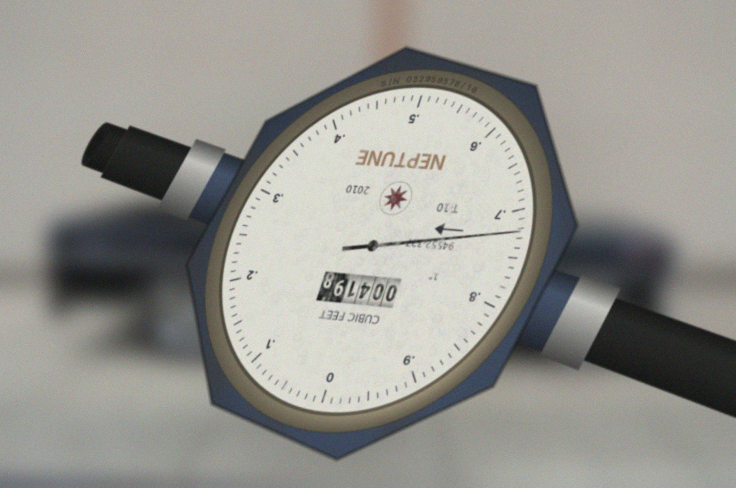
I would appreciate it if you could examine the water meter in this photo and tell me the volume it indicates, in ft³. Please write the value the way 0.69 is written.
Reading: 4197.72
